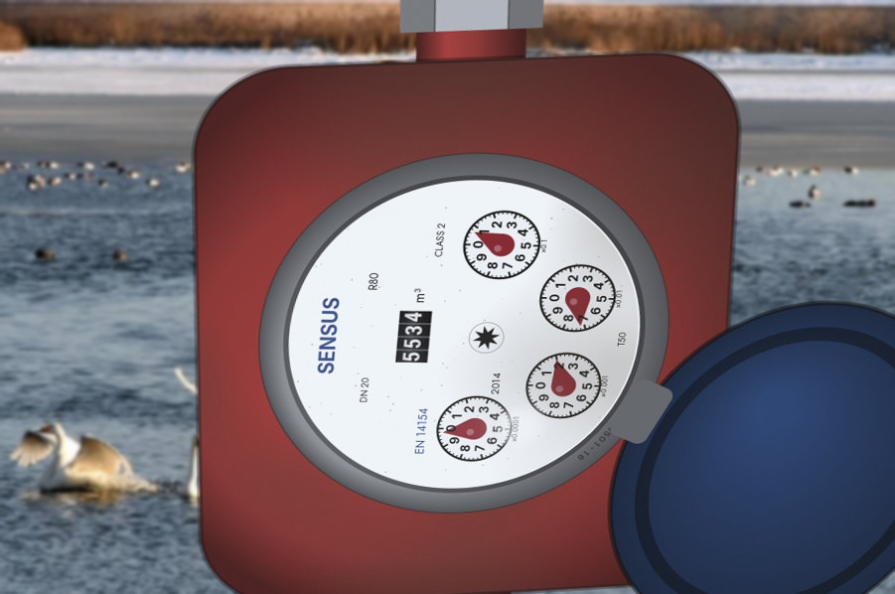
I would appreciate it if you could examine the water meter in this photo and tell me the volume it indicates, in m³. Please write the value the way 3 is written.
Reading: 5534.0719
